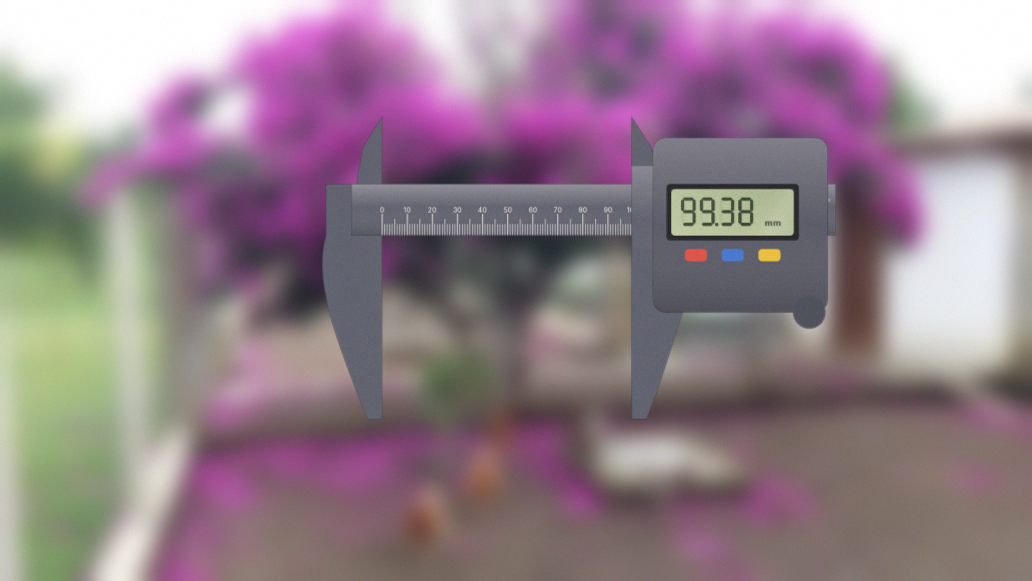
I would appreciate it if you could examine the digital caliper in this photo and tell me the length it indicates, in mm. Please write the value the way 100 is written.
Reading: 99.38
